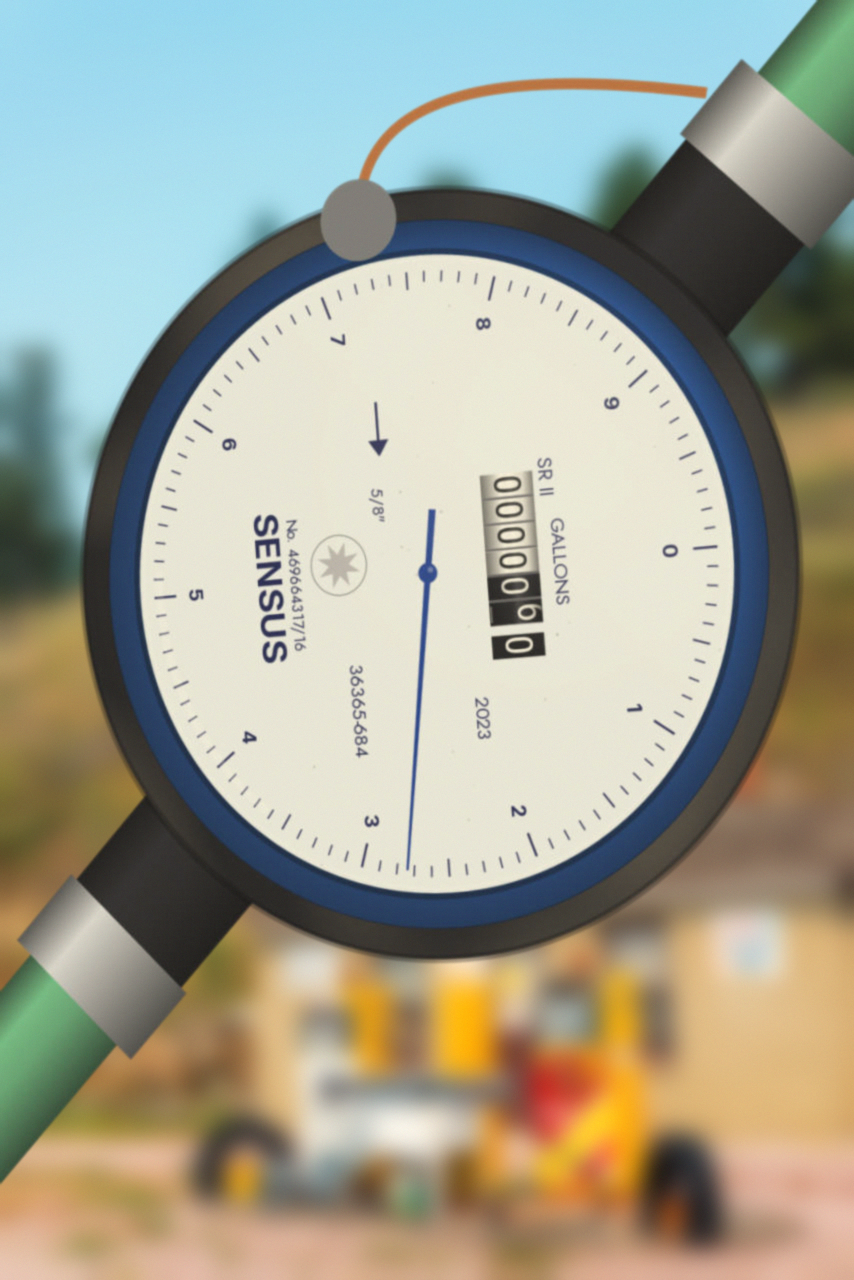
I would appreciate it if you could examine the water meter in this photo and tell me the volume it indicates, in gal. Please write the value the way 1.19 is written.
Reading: 62.7
